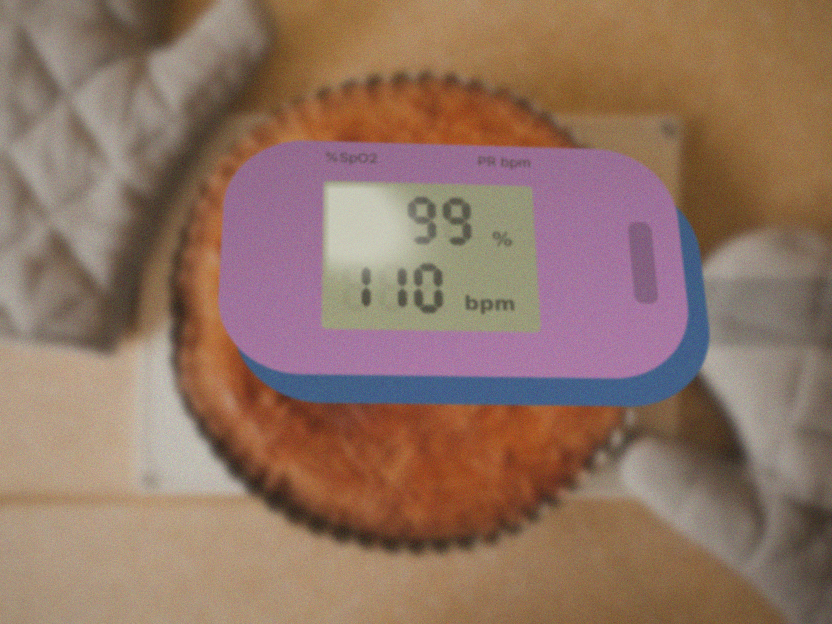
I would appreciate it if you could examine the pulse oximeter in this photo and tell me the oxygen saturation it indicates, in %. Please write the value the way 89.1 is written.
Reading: 99
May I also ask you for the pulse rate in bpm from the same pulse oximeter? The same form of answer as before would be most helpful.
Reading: 110
